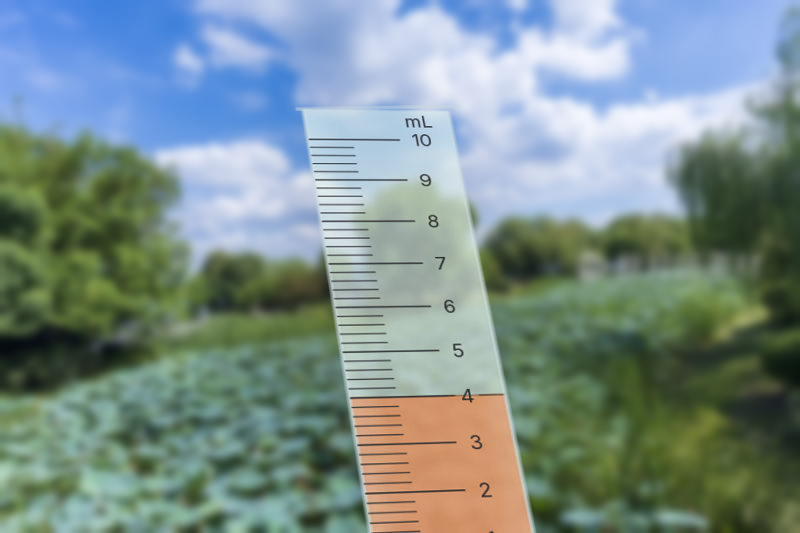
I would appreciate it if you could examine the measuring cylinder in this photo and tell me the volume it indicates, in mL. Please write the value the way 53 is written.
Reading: 4
